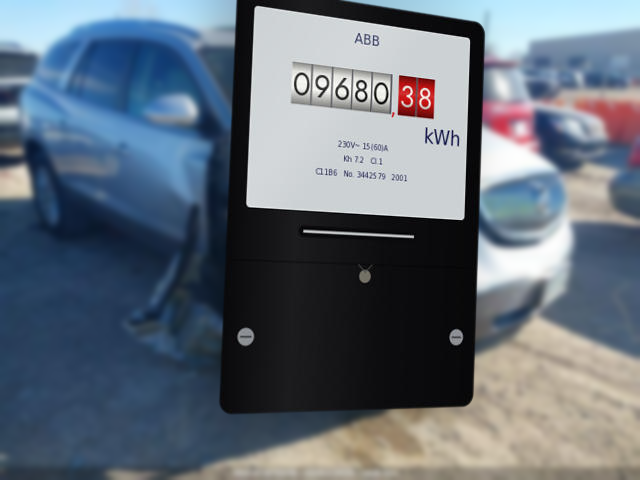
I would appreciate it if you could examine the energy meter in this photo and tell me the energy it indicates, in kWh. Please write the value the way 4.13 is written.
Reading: 9680.38
